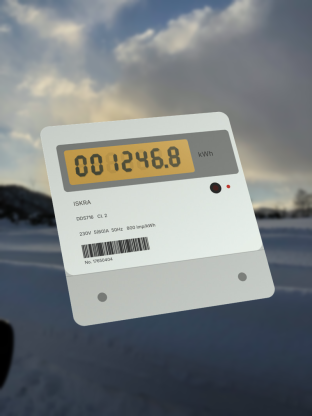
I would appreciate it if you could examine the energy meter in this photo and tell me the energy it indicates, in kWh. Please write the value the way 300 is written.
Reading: 1246.8
